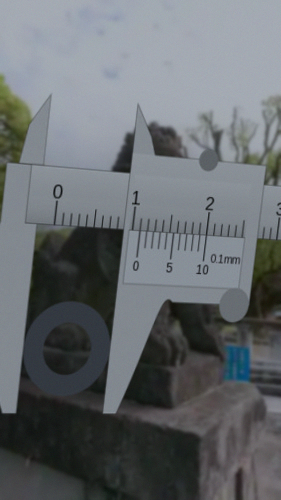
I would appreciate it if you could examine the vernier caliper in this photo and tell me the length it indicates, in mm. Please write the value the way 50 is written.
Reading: 11.0
